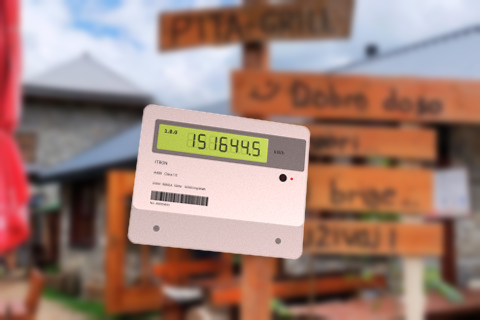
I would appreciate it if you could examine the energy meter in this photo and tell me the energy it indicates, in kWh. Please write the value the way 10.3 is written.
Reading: 151644.5
